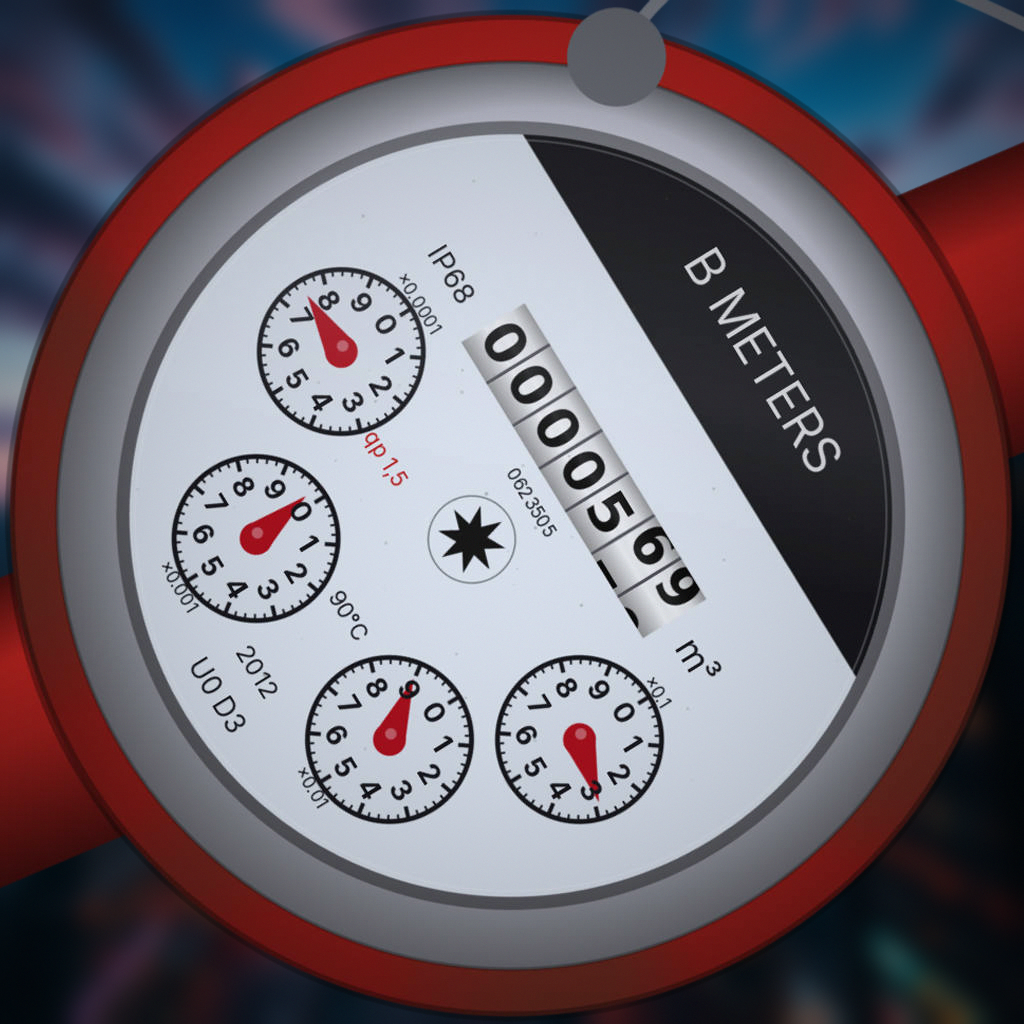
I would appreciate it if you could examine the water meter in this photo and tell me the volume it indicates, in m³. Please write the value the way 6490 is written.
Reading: 569.2897
